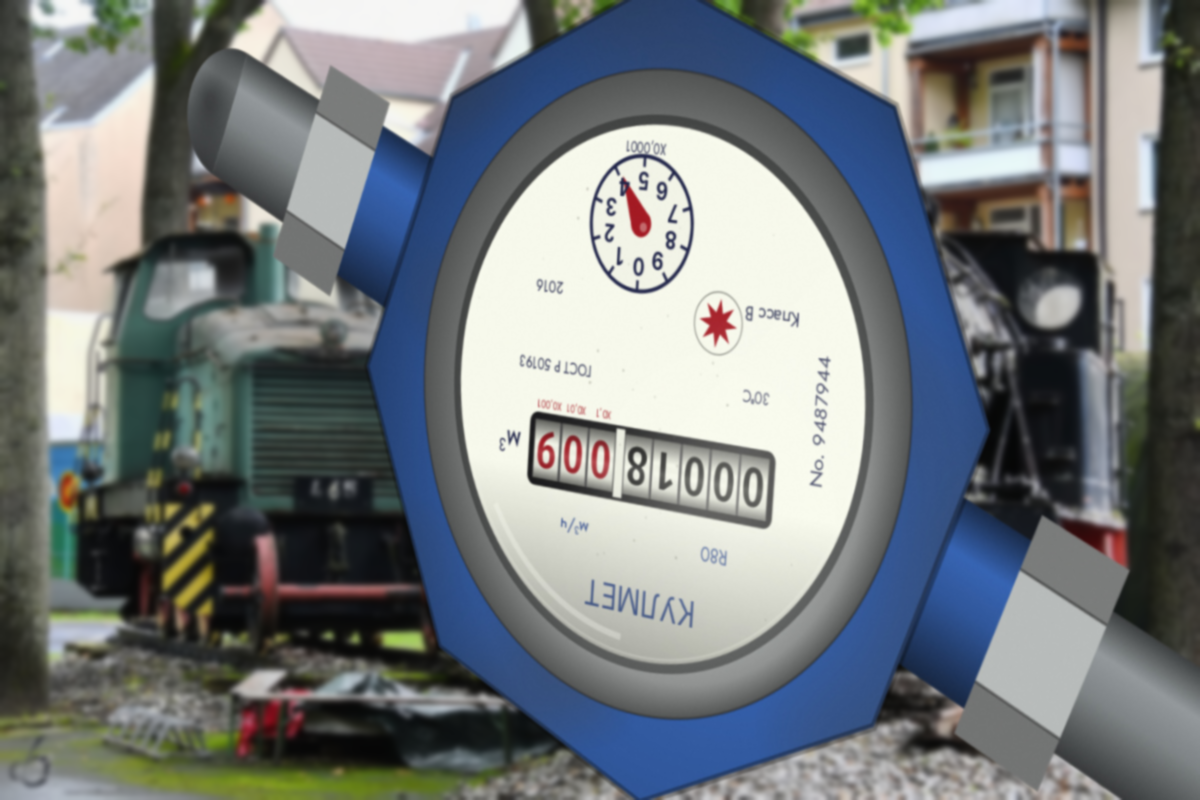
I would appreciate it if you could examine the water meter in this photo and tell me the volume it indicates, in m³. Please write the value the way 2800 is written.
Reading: 18.0094
